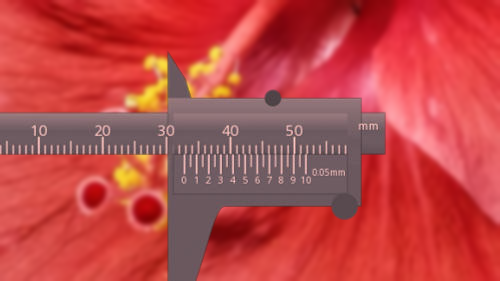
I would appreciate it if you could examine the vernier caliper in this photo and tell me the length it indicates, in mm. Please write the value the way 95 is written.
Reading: 32.8
